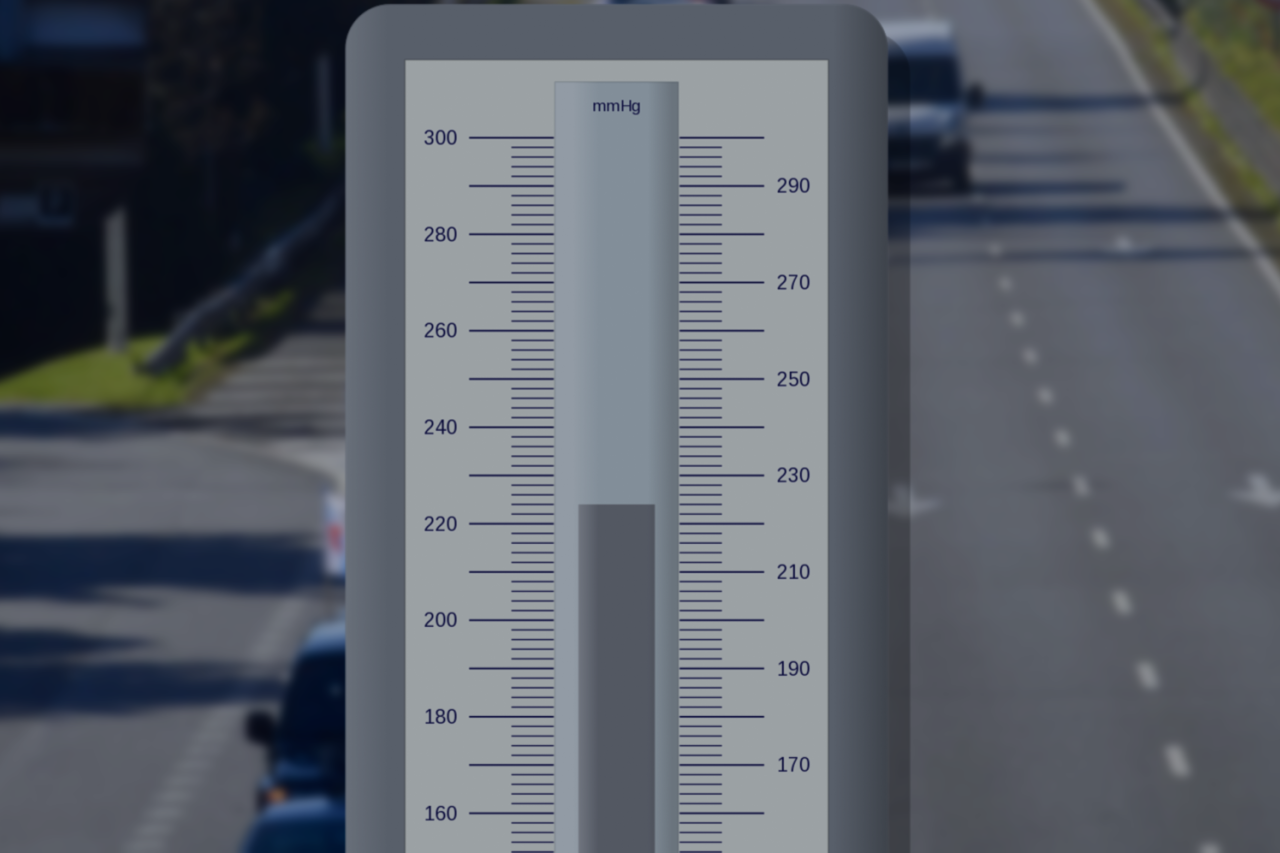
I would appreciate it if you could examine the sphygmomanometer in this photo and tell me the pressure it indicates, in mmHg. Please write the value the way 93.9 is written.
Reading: 224
